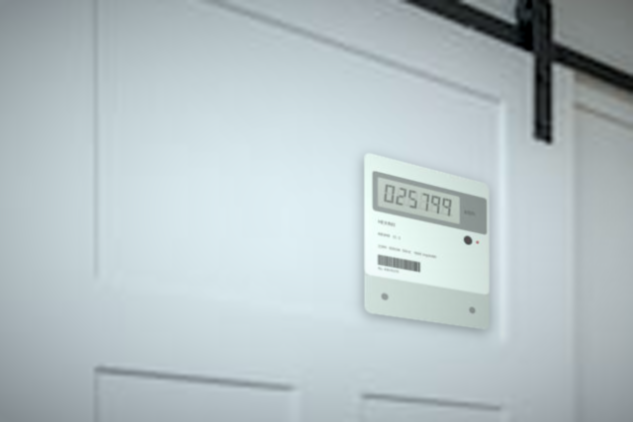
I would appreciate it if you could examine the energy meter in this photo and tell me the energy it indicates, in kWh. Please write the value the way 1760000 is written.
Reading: 25799
